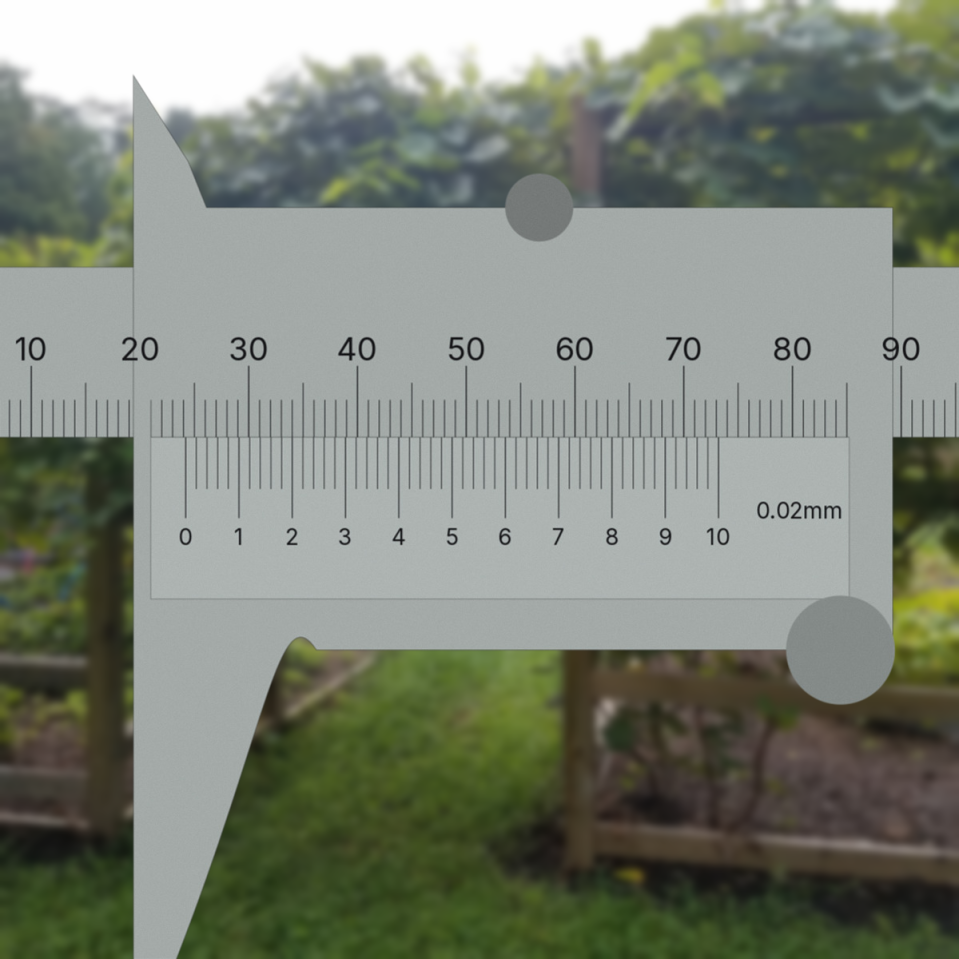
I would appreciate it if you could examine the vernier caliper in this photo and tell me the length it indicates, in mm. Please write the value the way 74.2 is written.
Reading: 24.2
